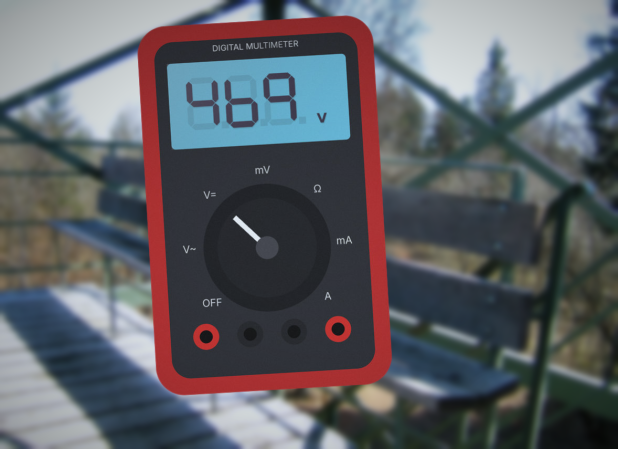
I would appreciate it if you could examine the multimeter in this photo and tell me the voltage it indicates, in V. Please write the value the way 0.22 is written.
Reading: 469
